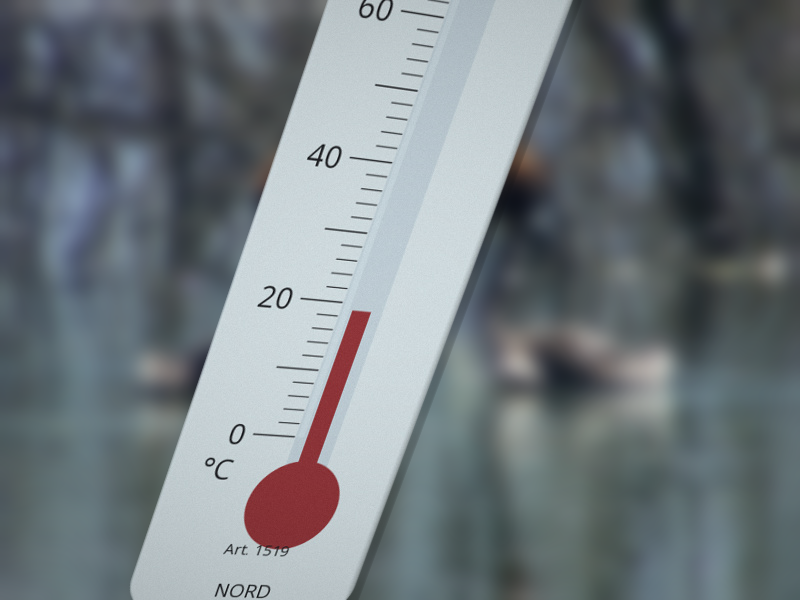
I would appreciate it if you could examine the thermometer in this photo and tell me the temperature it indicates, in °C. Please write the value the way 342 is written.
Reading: 19
